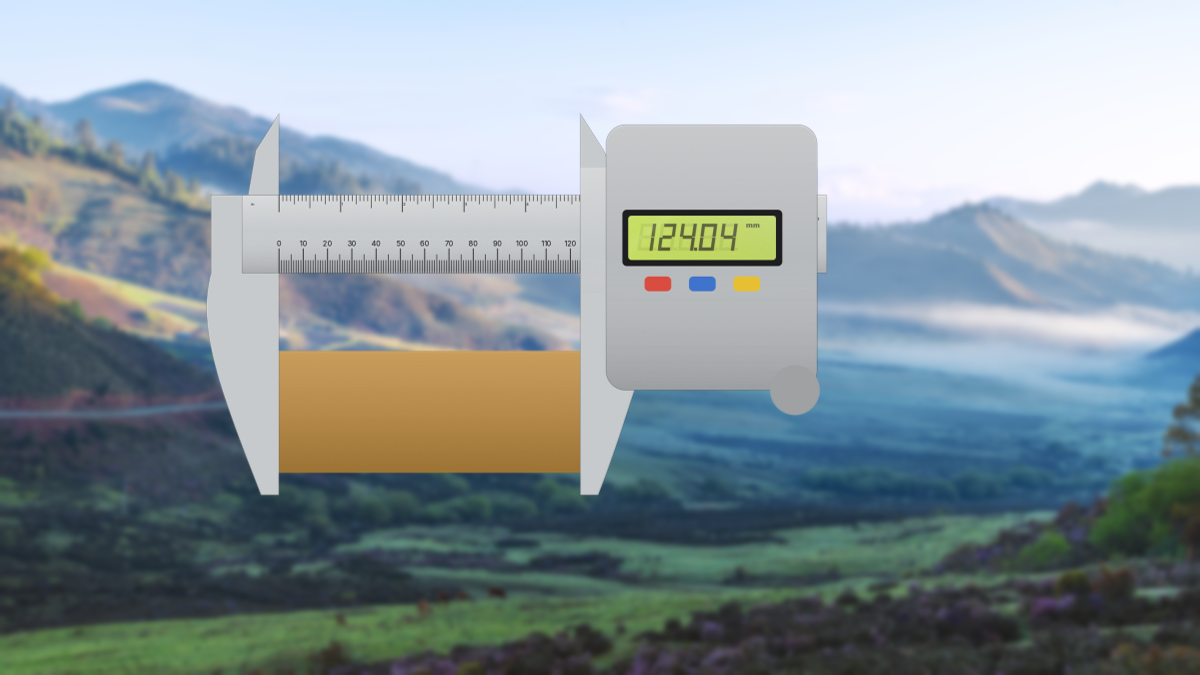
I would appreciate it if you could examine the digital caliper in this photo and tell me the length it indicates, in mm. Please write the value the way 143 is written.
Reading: 124.04
